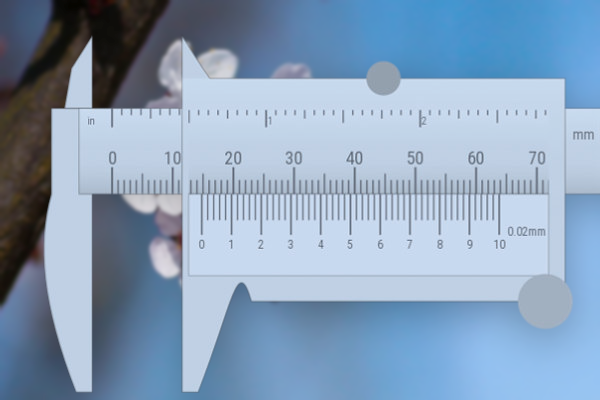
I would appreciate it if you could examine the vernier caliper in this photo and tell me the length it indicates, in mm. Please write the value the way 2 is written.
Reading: 14.8
